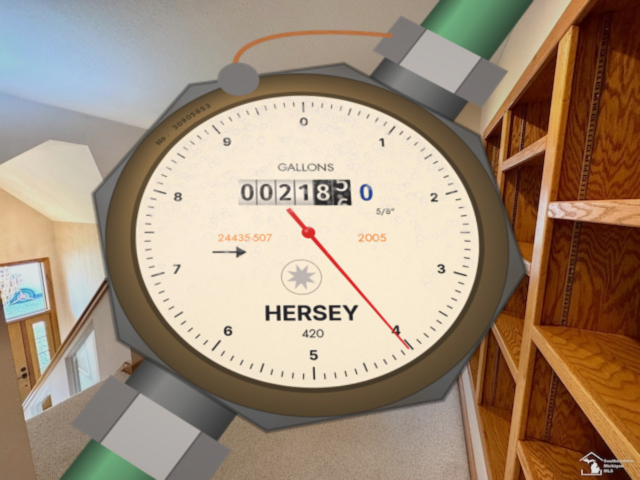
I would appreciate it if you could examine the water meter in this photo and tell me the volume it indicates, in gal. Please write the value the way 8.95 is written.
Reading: 21854.0
